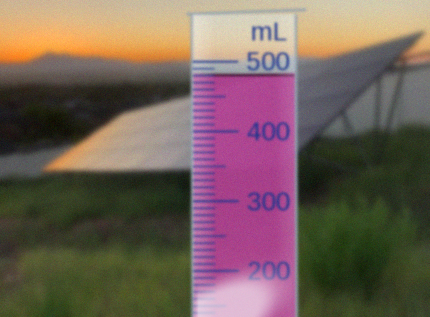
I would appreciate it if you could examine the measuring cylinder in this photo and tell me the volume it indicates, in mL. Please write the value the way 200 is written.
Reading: 480
